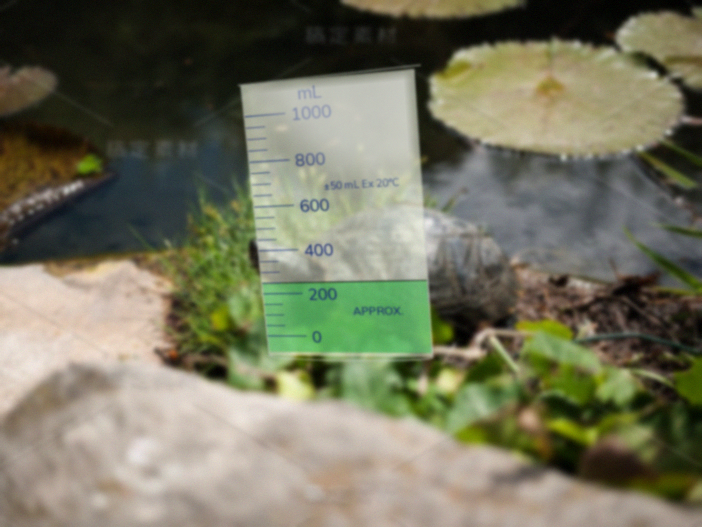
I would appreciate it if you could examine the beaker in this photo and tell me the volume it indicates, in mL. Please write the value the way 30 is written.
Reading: 250
